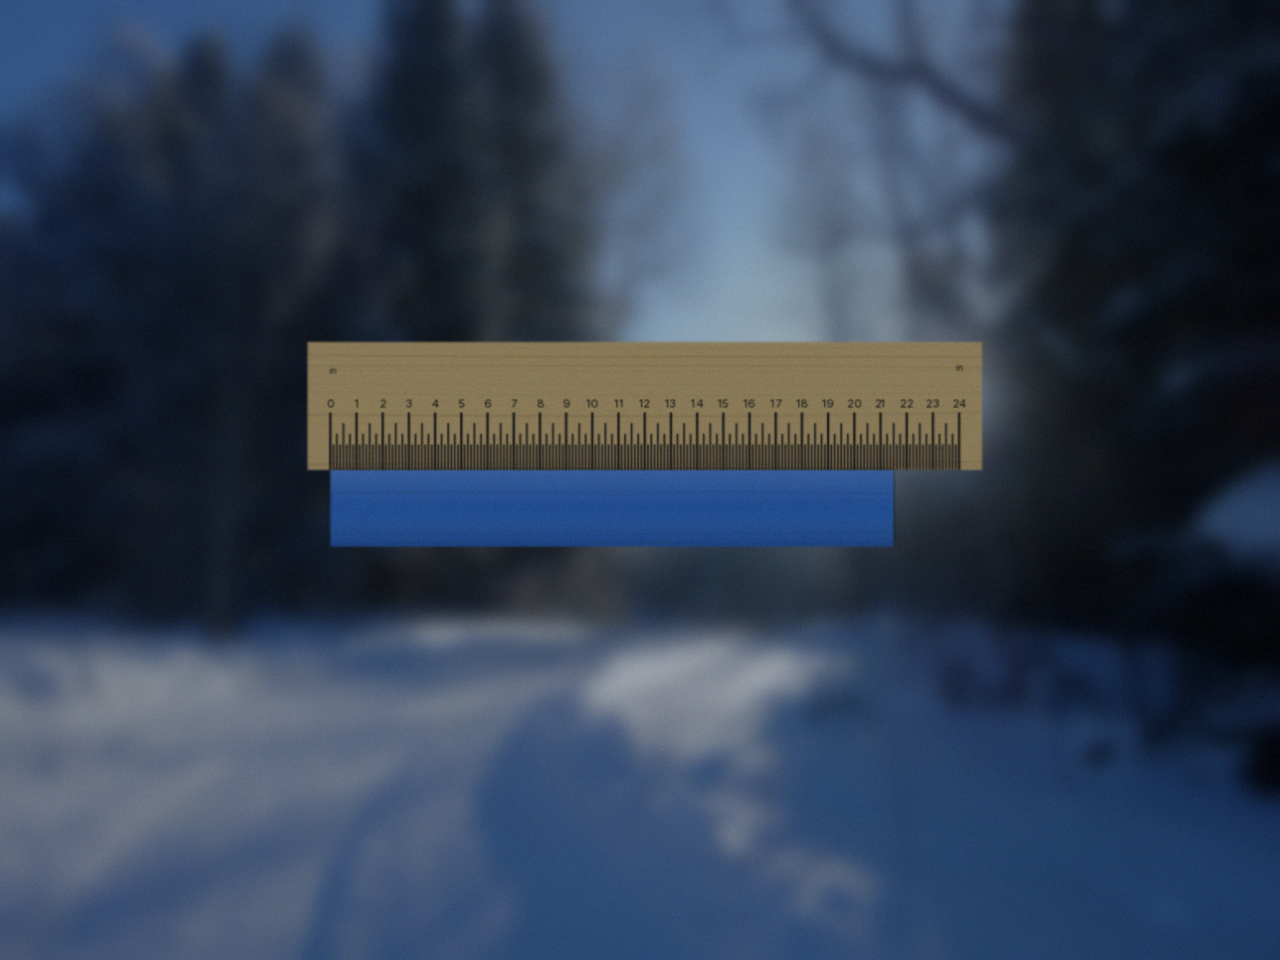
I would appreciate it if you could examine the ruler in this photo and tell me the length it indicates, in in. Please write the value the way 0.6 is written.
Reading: 21.5
